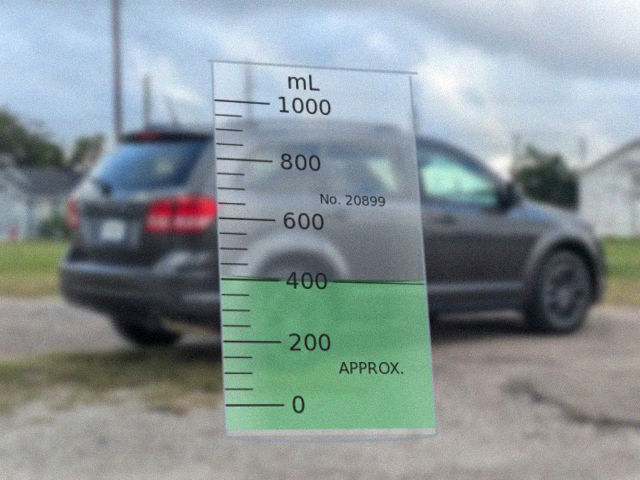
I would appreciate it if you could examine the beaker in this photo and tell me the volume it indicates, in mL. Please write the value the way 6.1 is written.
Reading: 400
